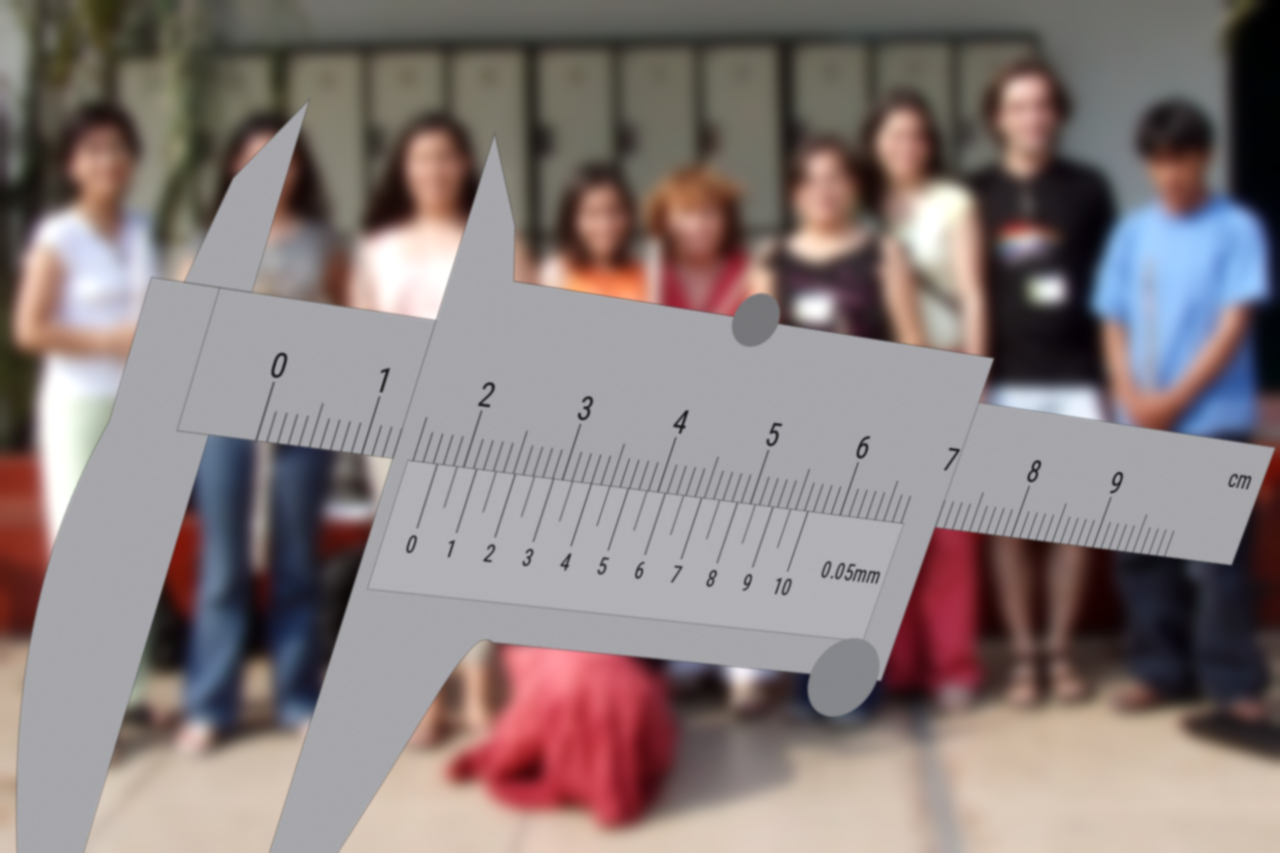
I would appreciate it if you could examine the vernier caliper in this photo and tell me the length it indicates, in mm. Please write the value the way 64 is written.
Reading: 17.4
